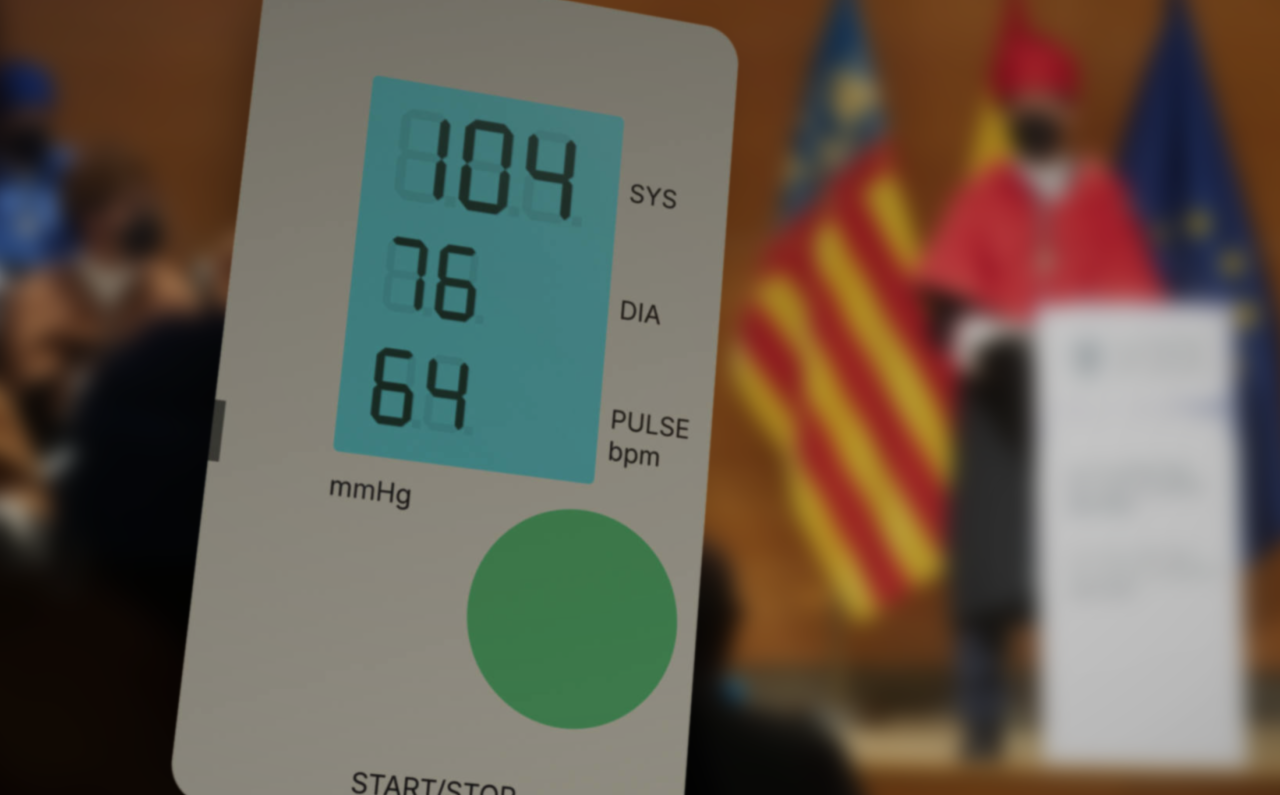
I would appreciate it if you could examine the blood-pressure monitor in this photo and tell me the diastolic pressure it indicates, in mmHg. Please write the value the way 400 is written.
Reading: 76
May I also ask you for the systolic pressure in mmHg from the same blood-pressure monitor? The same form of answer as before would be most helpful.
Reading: 104
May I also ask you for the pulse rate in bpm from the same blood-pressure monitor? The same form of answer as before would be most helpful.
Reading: 64
